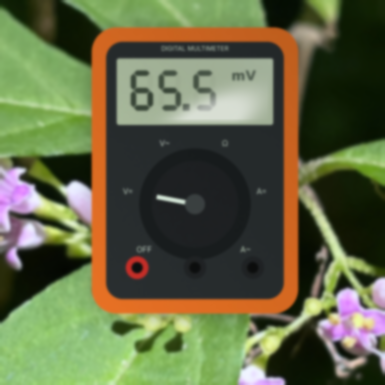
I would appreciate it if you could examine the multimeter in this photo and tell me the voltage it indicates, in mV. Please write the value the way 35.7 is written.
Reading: 65.5
